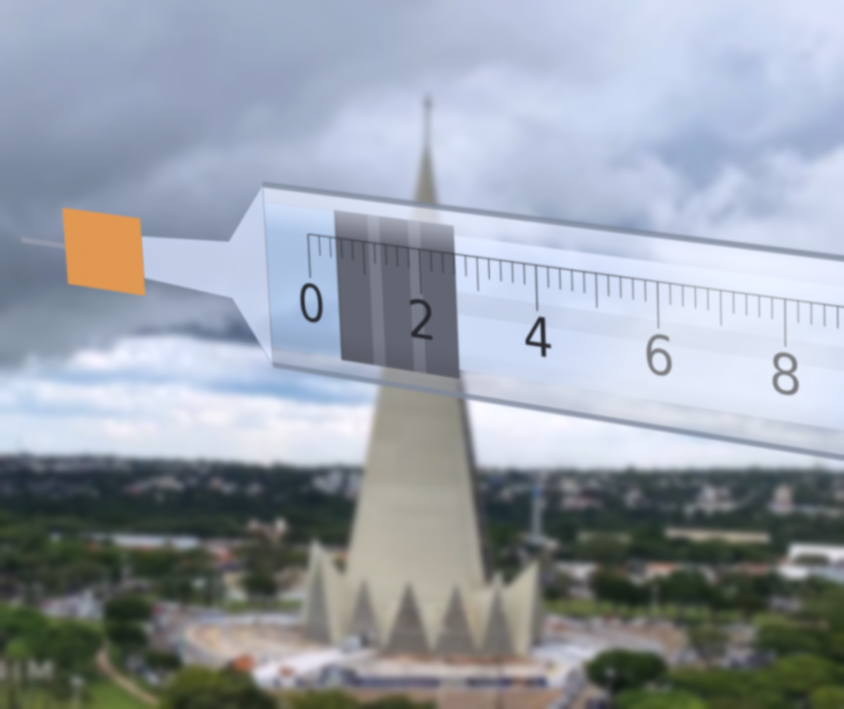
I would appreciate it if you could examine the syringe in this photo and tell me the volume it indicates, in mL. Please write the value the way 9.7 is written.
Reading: 0.5
